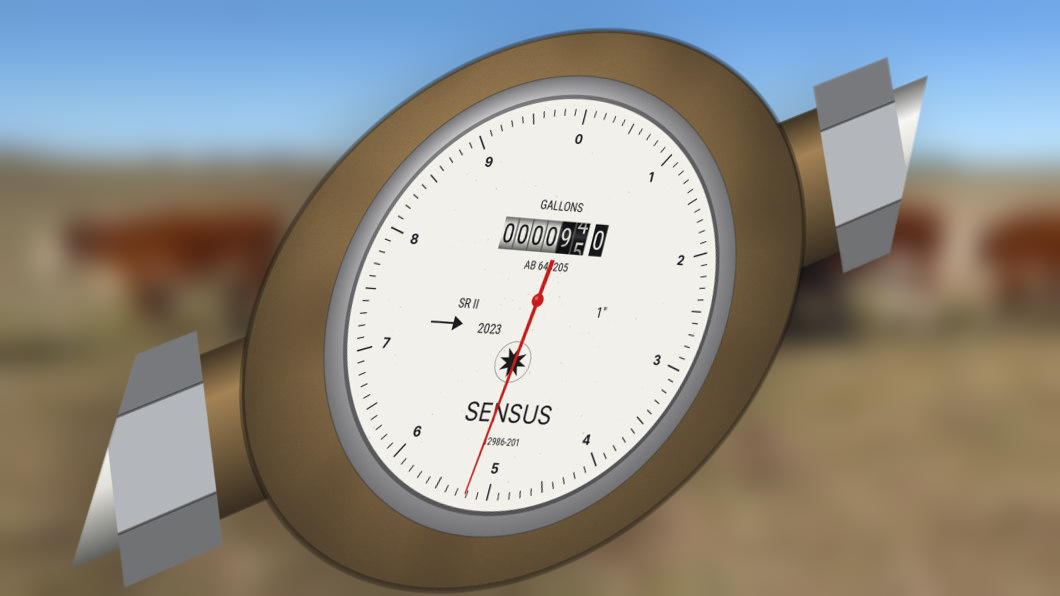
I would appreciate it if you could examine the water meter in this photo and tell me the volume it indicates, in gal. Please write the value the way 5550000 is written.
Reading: 945.2
